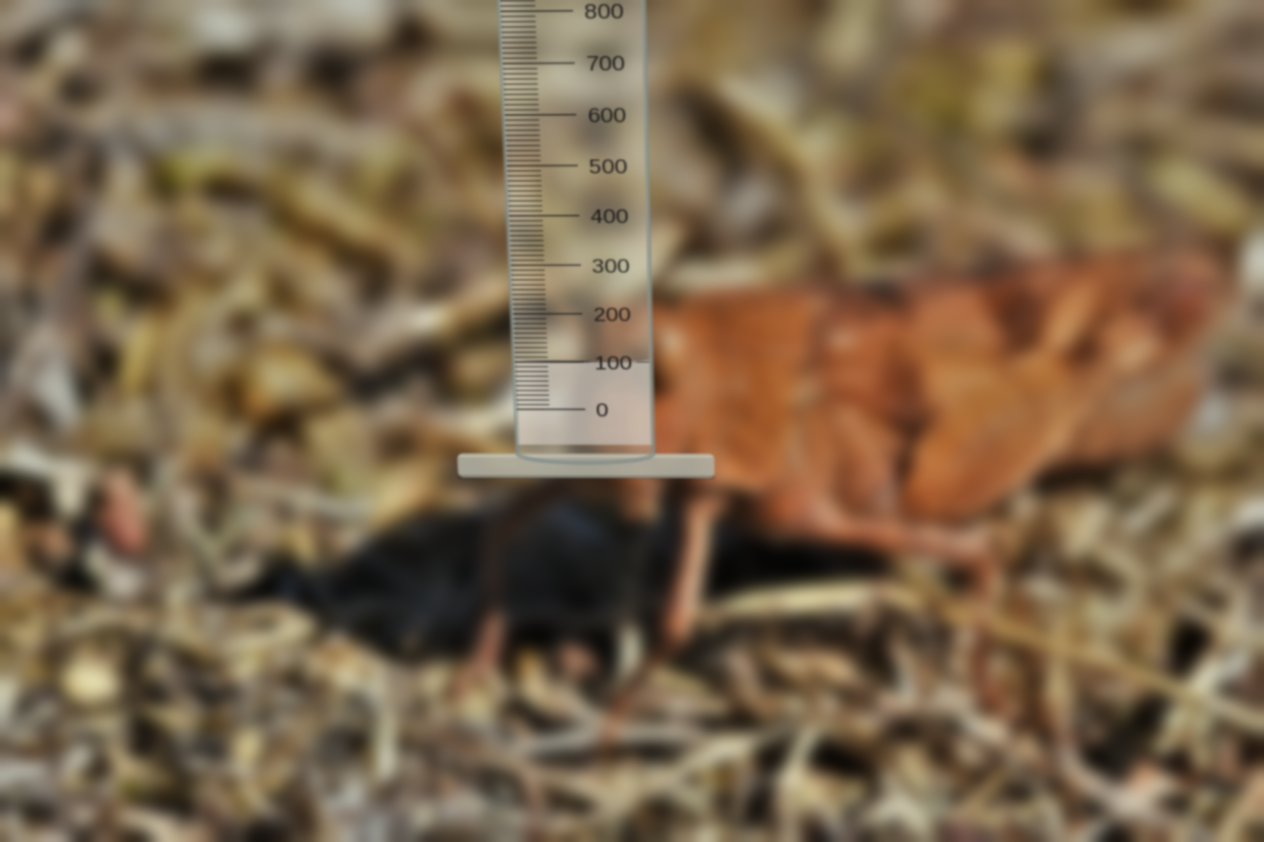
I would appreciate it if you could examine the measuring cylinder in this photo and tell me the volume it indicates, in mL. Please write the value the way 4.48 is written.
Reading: 100
